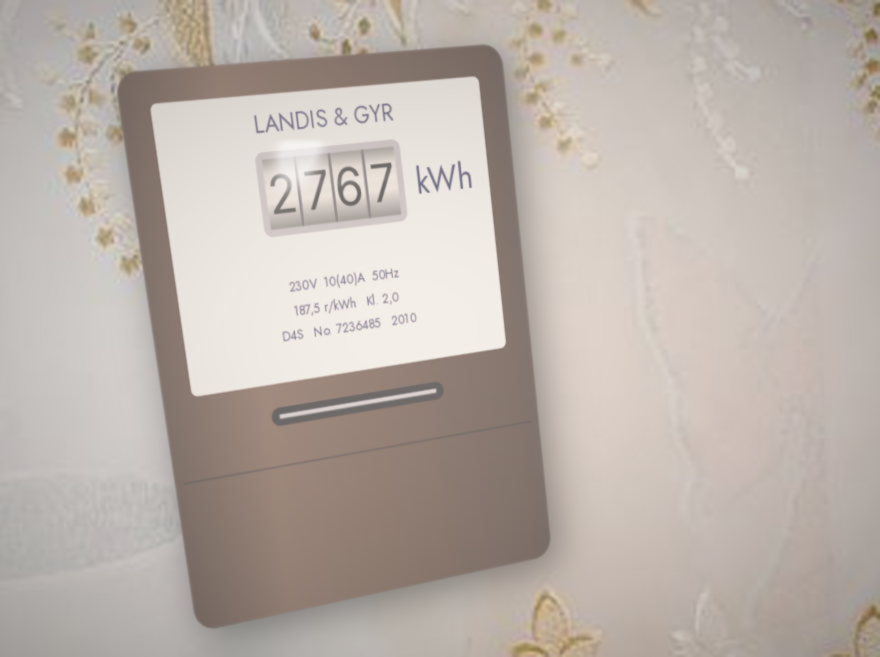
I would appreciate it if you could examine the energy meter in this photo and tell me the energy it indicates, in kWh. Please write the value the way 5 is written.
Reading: 2767
